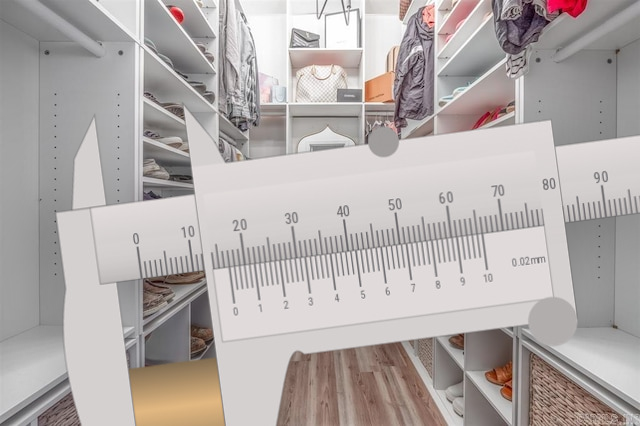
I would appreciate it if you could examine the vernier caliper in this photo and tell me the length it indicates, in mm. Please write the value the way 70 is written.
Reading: 17.0
